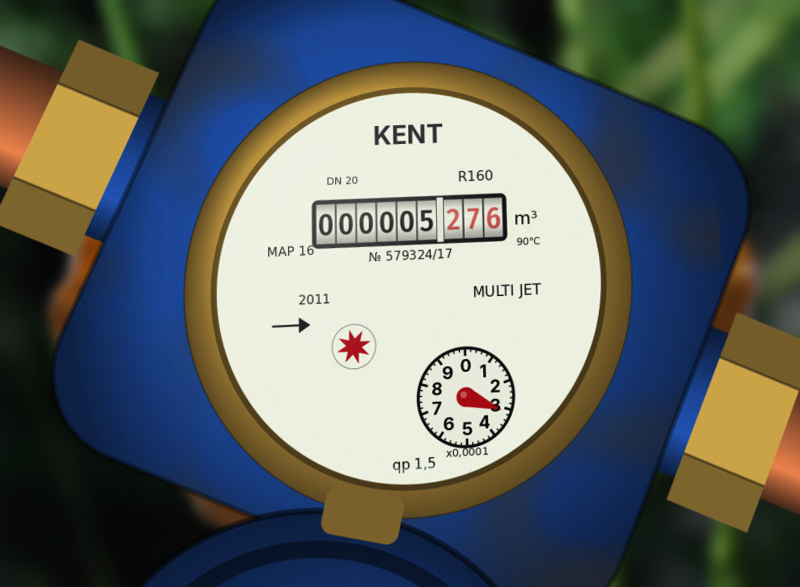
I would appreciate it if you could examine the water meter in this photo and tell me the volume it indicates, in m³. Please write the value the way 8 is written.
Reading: 5.2763
